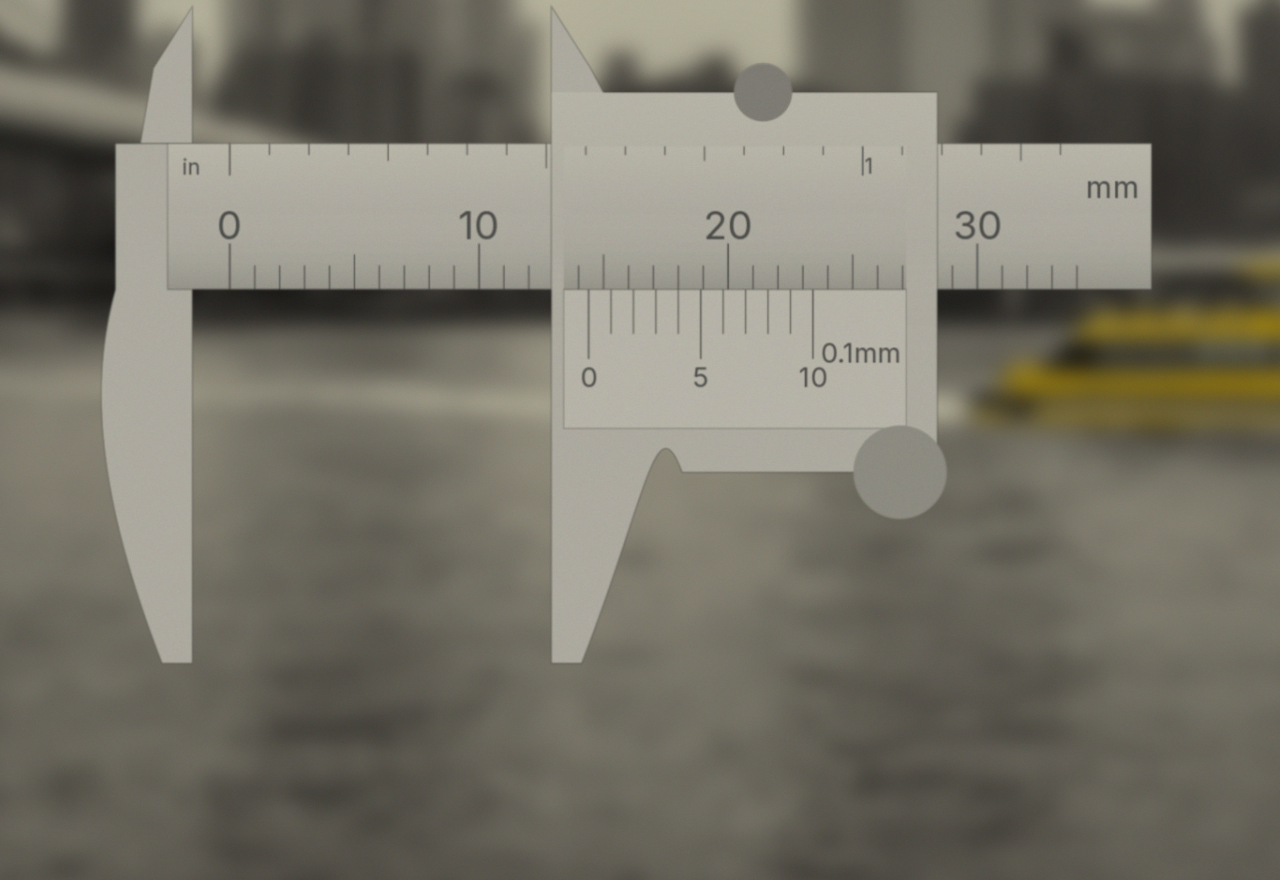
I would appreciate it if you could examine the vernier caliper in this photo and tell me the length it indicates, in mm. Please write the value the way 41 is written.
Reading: 14.4
